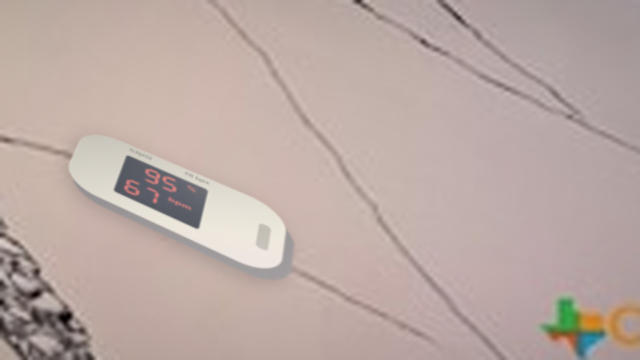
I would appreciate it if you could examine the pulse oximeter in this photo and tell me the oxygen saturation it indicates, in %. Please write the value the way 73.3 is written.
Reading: 95
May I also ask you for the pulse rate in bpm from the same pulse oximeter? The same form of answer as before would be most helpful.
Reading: 67
